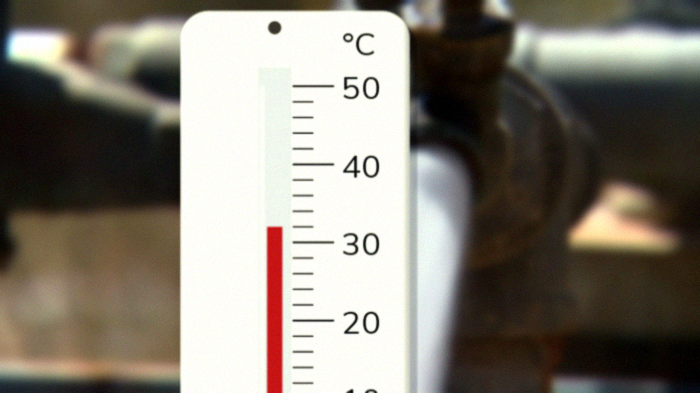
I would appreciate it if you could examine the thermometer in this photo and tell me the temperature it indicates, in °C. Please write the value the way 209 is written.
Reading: 32
